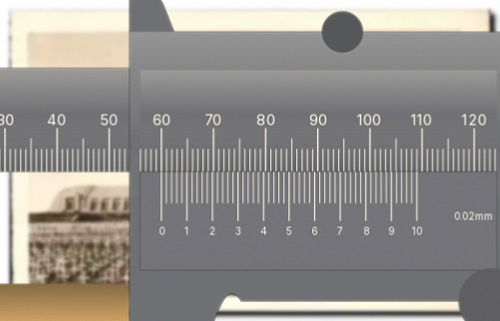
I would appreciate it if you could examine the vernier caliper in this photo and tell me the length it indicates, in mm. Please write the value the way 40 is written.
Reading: 60.0
